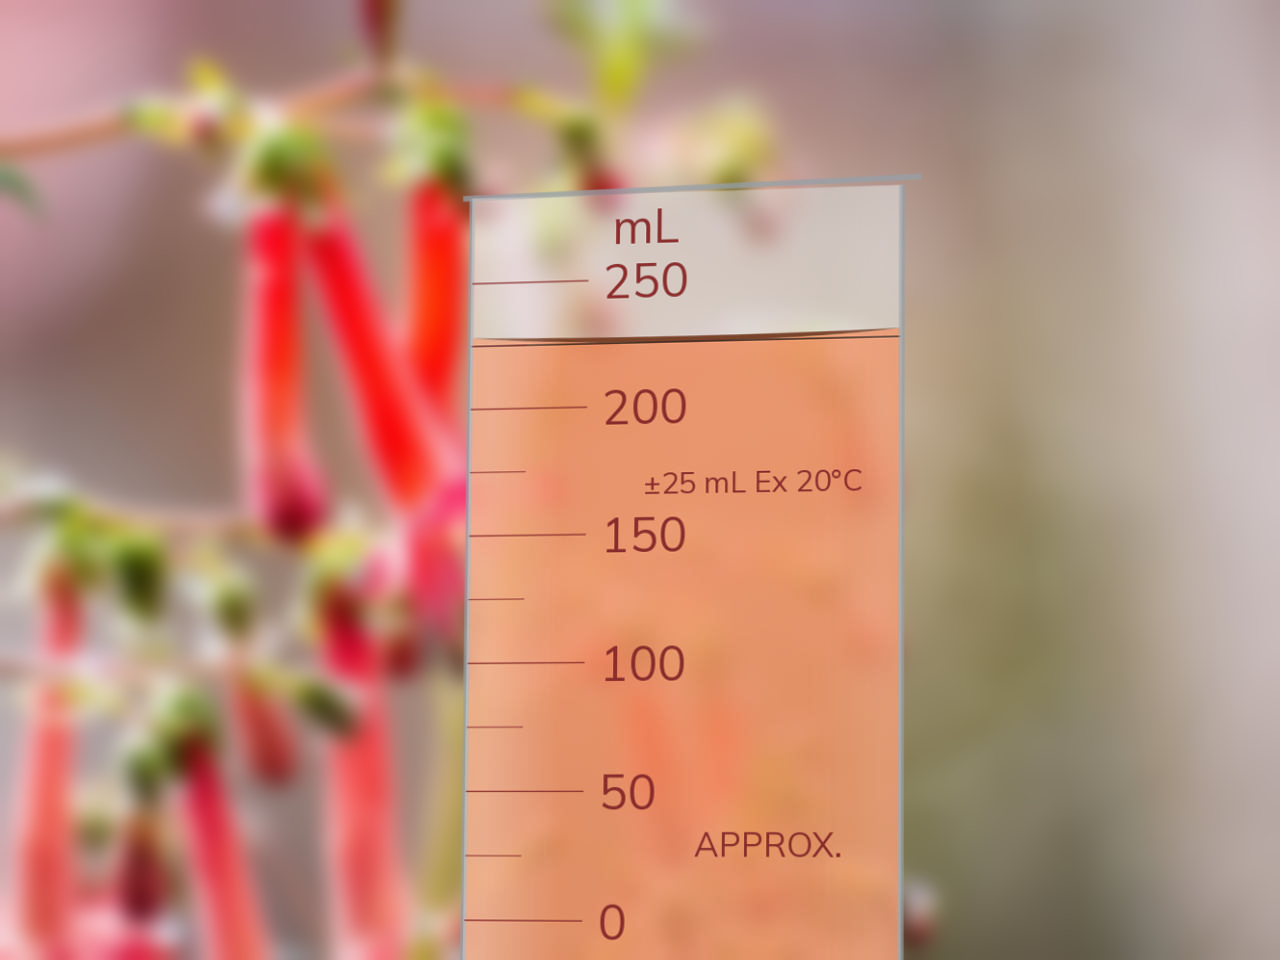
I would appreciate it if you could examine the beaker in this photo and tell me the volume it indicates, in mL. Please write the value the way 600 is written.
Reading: 225
